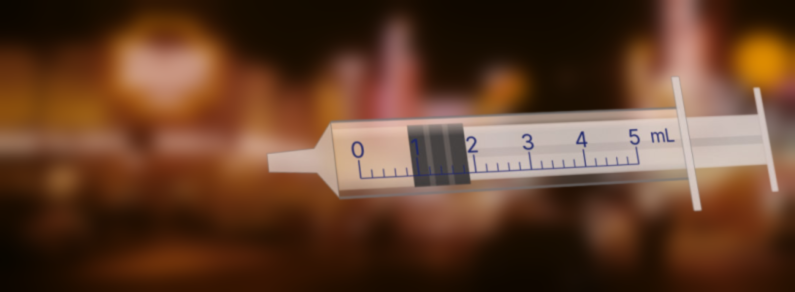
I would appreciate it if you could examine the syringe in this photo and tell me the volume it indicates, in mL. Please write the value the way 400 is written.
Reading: 0.9
